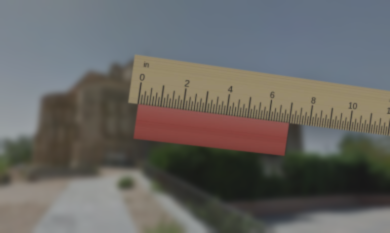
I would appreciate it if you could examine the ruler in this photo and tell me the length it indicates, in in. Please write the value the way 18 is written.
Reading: 7
